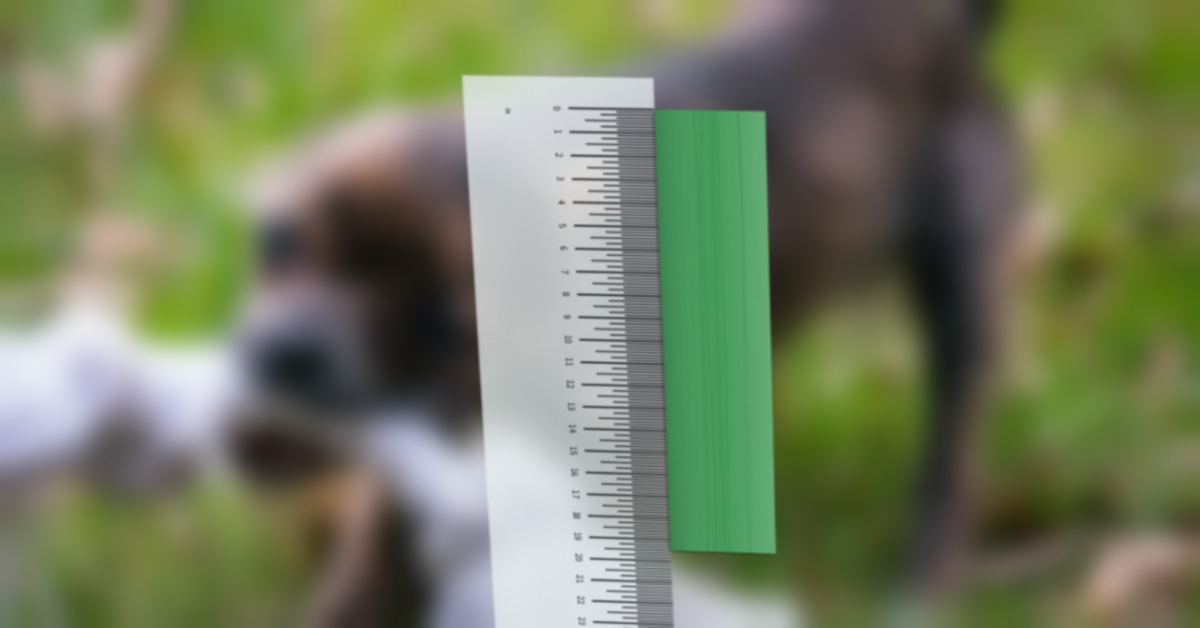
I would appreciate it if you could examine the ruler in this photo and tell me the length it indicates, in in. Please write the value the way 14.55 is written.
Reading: 19.5
